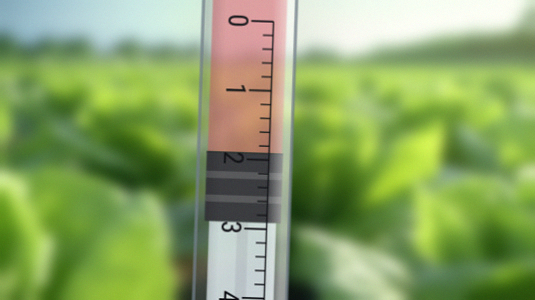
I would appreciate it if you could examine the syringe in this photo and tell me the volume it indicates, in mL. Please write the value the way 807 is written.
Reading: 1.9
